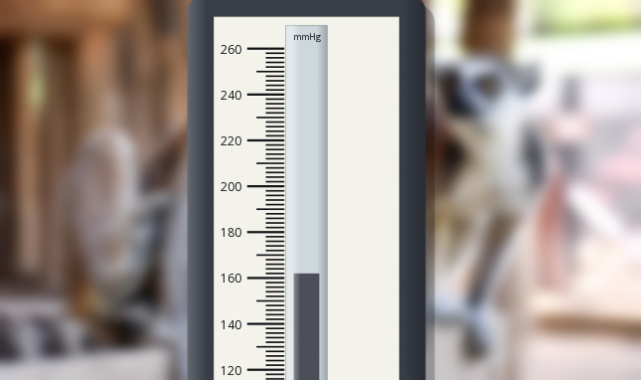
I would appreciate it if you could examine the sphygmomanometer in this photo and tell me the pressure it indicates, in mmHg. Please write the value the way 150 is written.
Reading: 162
